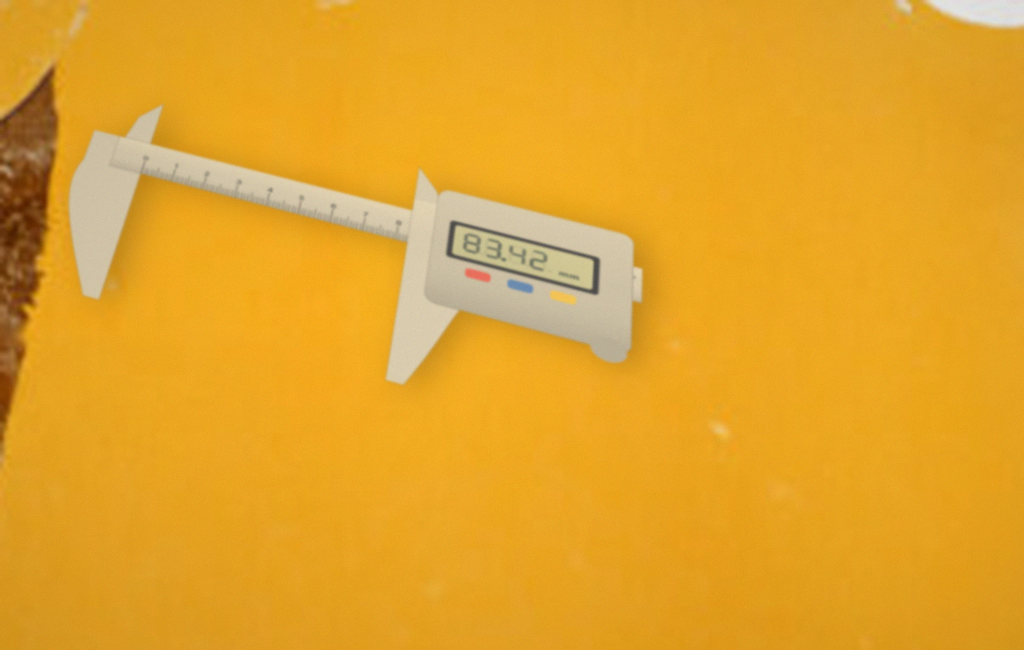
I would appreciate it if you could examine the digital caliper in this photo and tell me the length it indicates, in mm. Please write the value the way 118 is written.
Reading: 83.42
